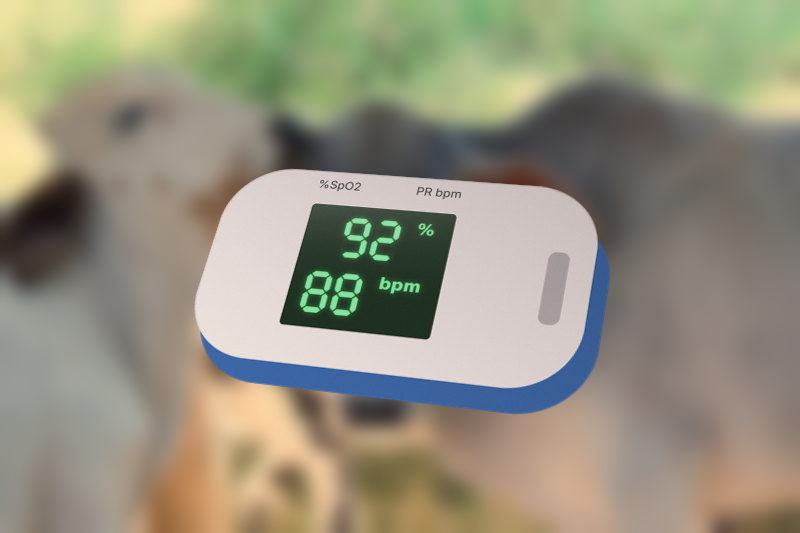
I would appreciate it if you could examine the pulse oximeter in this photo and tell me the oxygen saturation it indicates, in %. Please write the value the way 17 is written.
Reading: 92
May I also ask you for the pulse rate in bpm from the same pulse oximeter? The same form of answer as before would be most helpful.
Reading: 88
